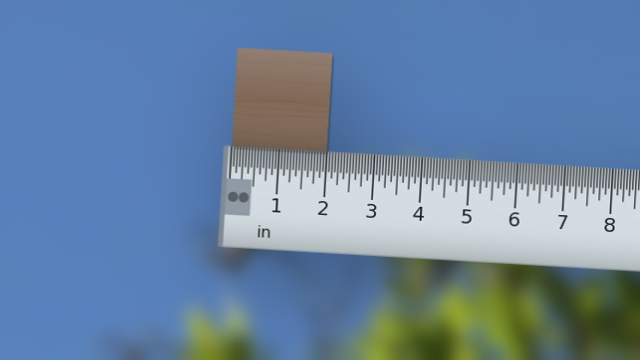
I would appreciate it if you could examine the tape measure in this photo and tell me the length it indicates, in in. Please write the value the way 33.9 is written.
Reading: 2
